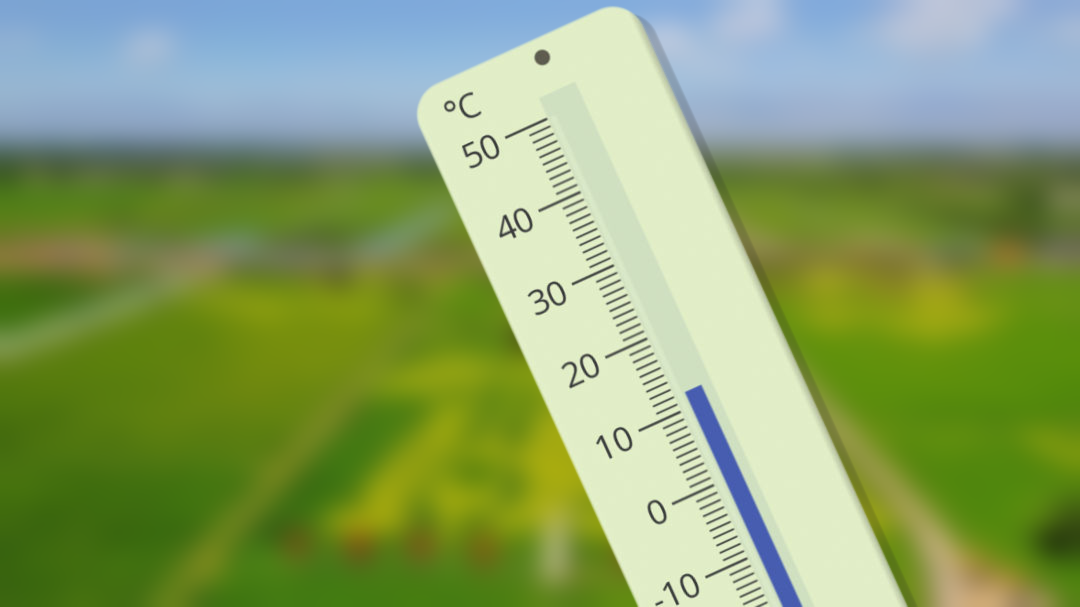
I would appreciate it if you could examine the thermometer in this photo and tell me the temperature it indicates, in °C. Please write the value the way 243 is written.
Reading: 12
